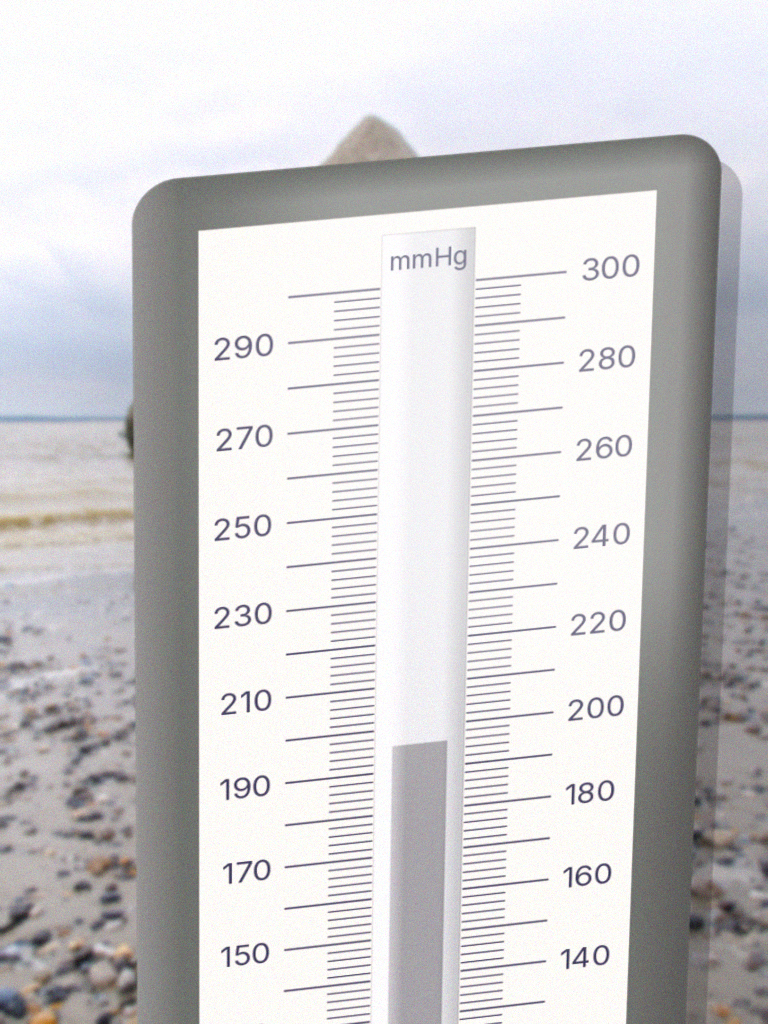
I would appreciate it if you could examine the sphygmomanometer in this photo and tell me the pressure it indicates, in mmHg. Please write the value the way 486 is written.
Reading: 196
